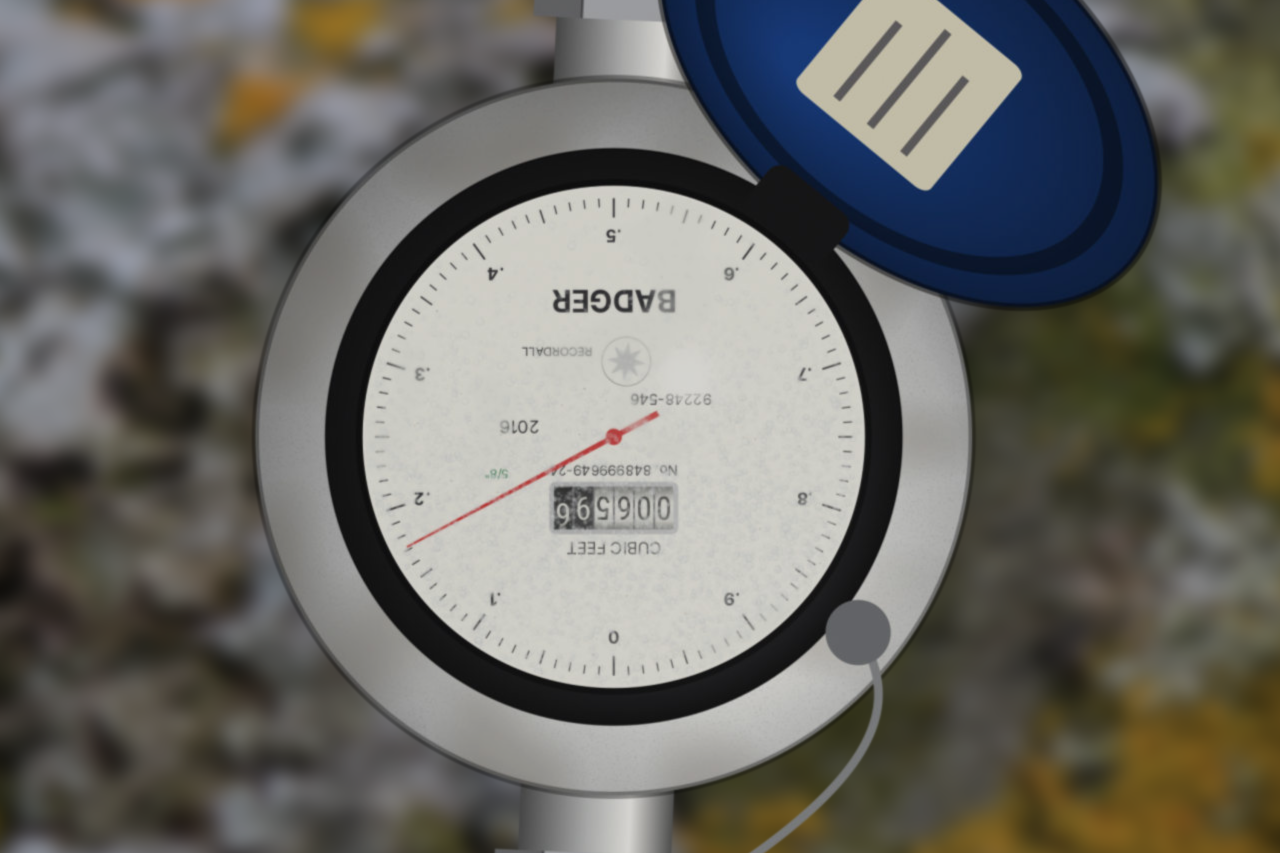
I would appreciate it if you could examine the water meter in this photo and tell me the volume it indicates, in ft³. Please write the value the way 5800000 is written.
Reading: 6596.17
